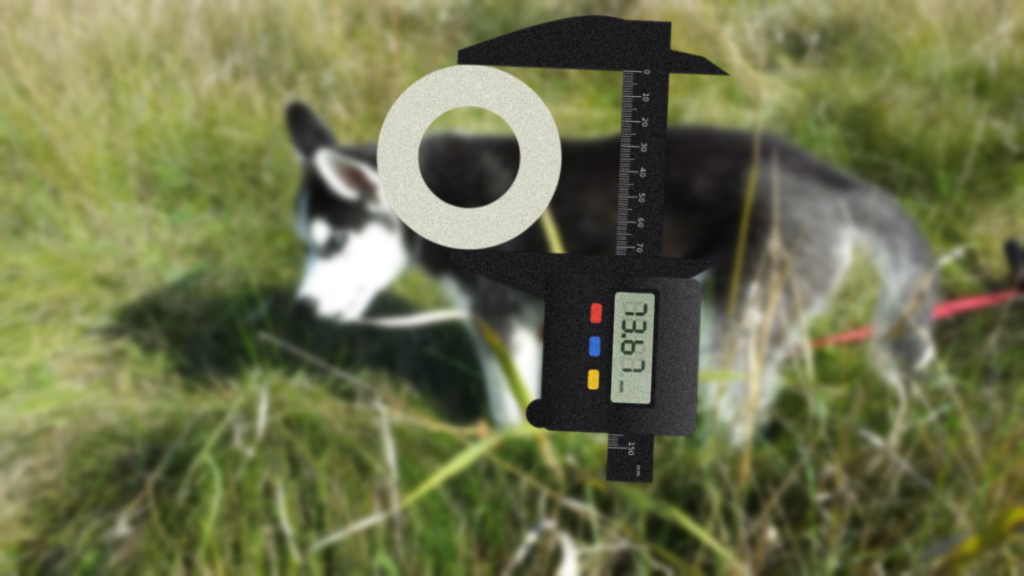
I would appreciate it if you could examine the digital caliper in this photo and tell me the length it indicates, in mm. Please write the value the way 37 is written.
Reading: 73.67
